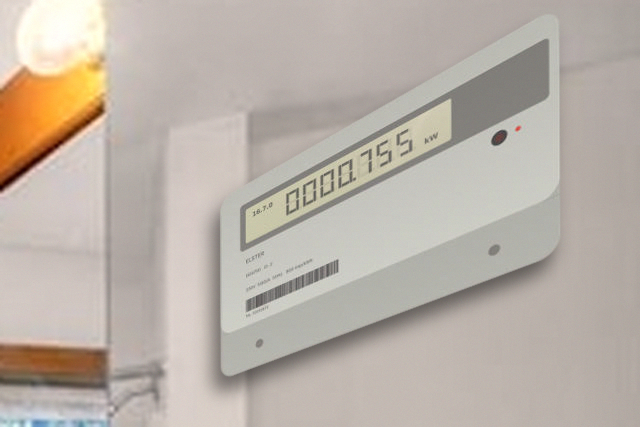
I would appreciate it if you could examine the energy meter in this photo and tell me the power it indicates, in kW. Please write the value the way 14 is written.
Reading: 0.755
